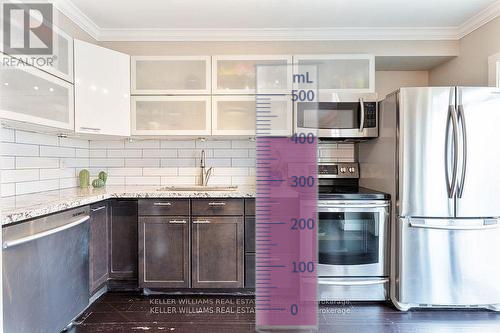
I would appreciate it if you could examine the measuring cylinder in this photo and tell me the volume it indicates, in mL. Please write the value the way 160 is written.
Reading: 400
